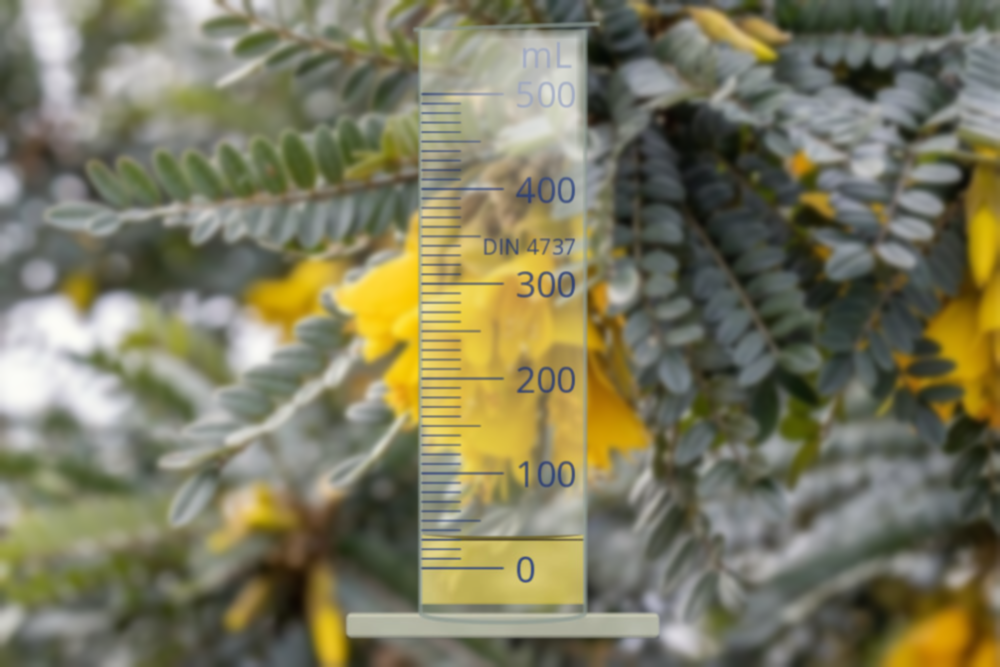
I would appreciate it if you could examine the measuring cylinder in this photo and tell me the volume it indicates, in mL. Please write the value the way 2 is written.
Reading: 30
